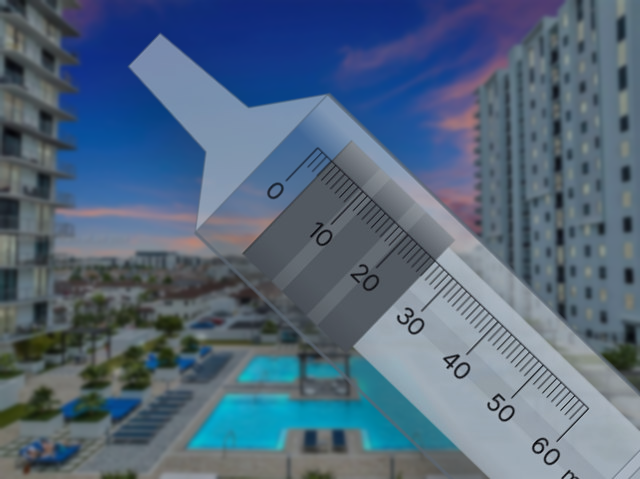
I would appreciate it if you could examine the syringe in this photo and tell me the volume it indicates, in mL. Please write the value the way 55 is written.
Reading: 3
